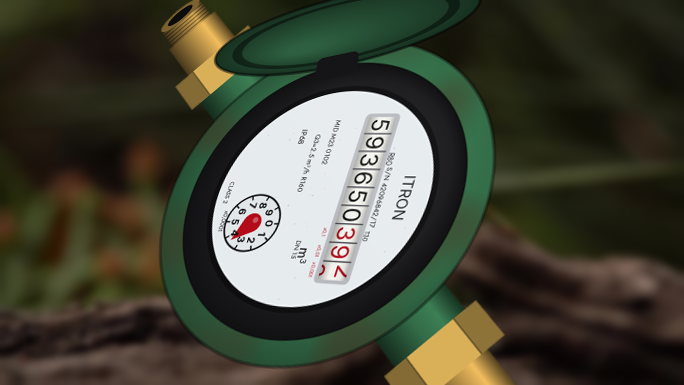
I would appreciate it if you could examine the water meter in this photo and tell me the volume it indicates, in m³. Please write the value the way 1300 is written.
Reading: 593650.3923
